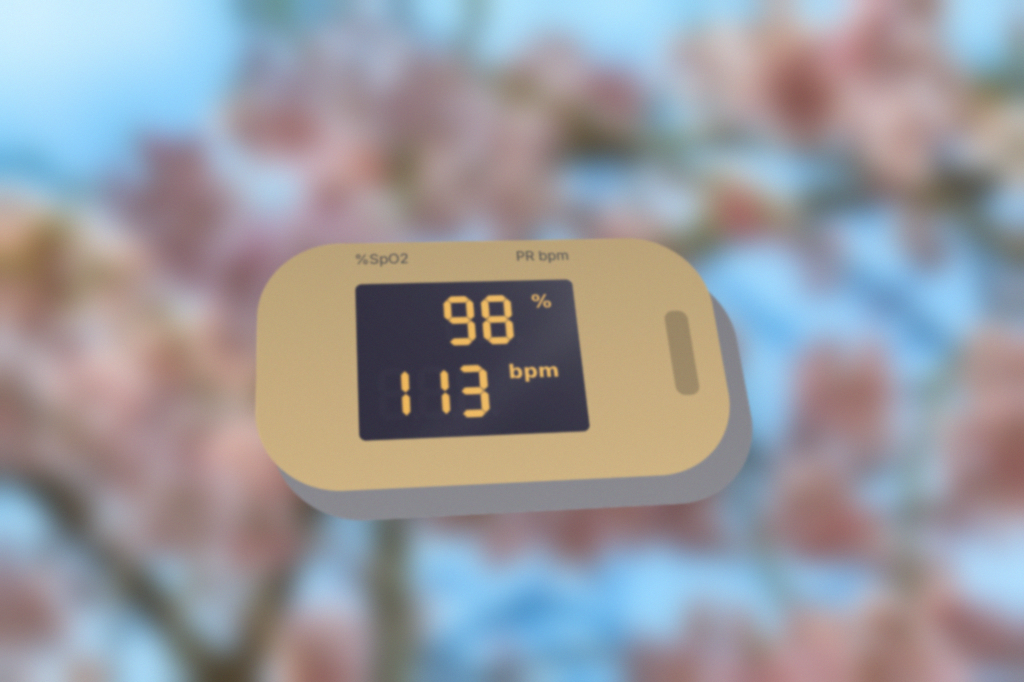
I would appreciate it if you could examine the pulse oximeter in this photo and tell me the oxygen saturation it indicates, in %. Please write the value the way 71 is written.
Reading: 98
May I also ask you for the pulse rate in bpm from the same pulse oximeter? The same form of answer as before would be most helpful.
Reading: 113
